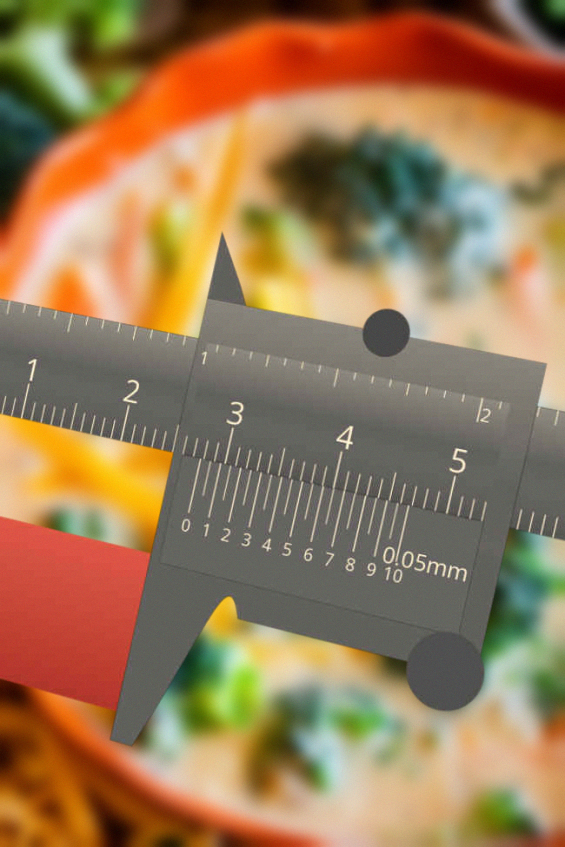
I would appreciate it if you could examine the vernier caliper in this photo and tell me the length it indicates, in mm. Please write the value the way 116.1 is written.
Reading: 27.7
